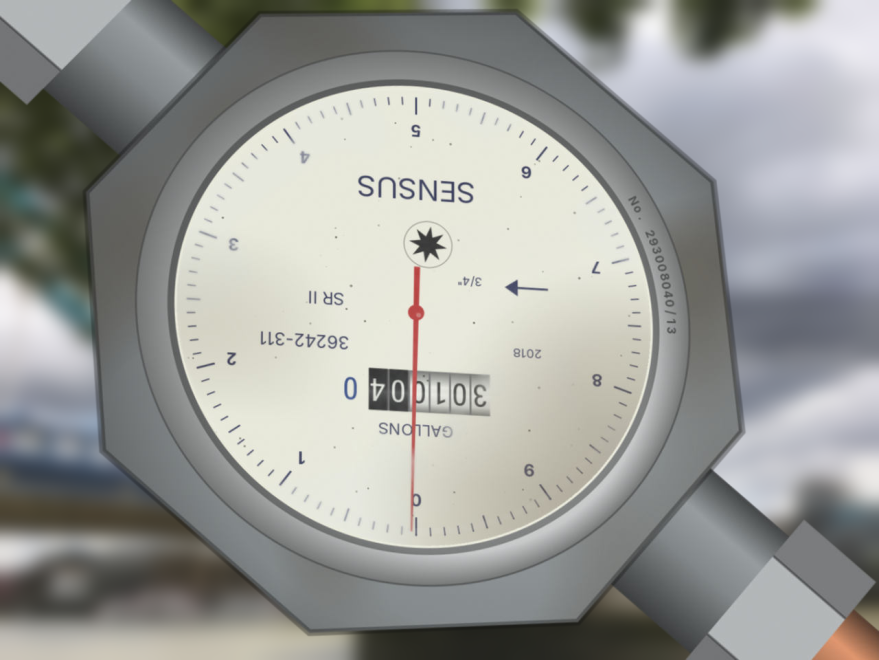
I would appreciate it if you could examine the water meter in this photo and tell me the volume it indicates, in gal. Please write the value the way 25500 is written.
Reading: 3010040.0
